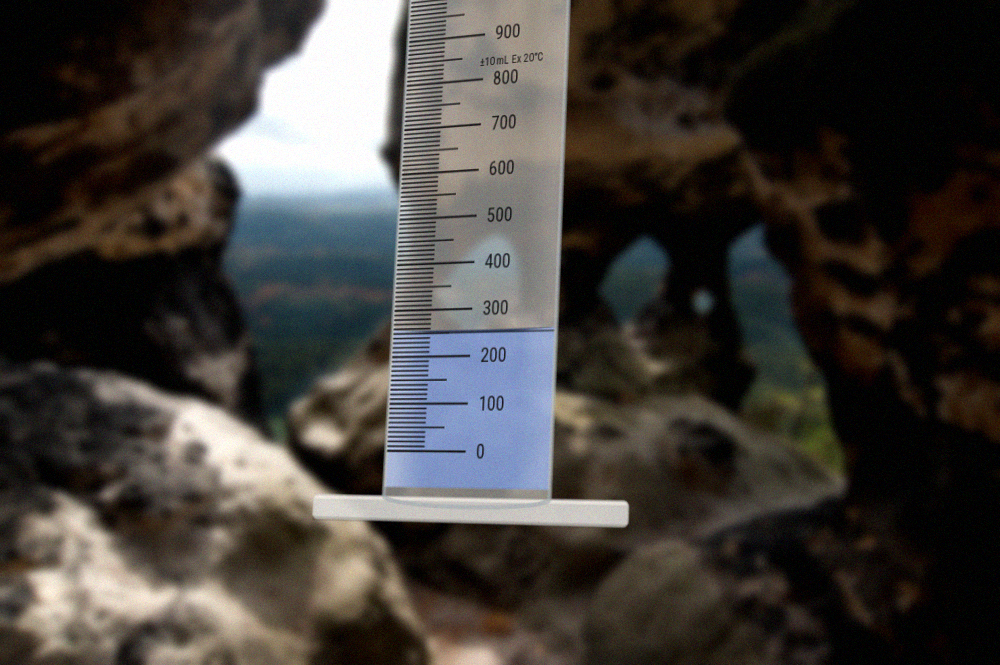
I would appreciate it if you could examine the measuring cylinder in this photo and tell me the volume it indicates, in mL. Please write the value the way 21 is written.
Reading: 250
